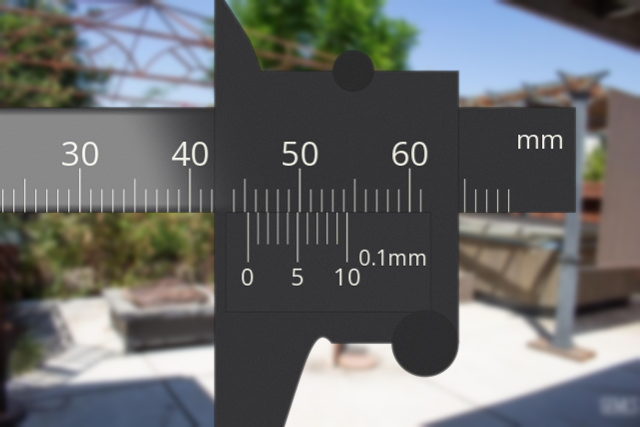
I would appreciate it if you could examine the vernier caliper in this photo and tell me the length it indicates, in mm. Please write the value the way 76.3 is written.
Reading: 45.3
